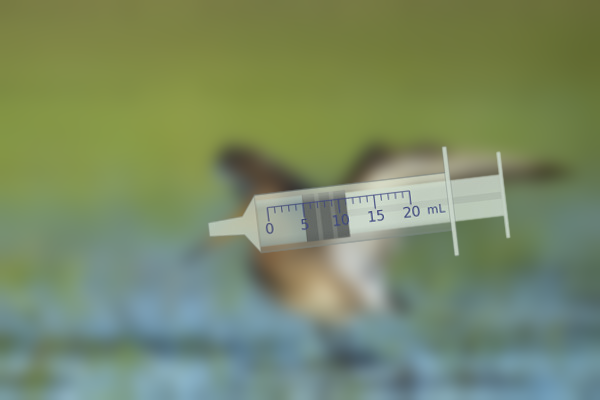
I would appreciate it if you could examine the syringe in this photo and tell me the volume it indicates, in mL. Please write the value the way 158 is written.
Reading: 5
